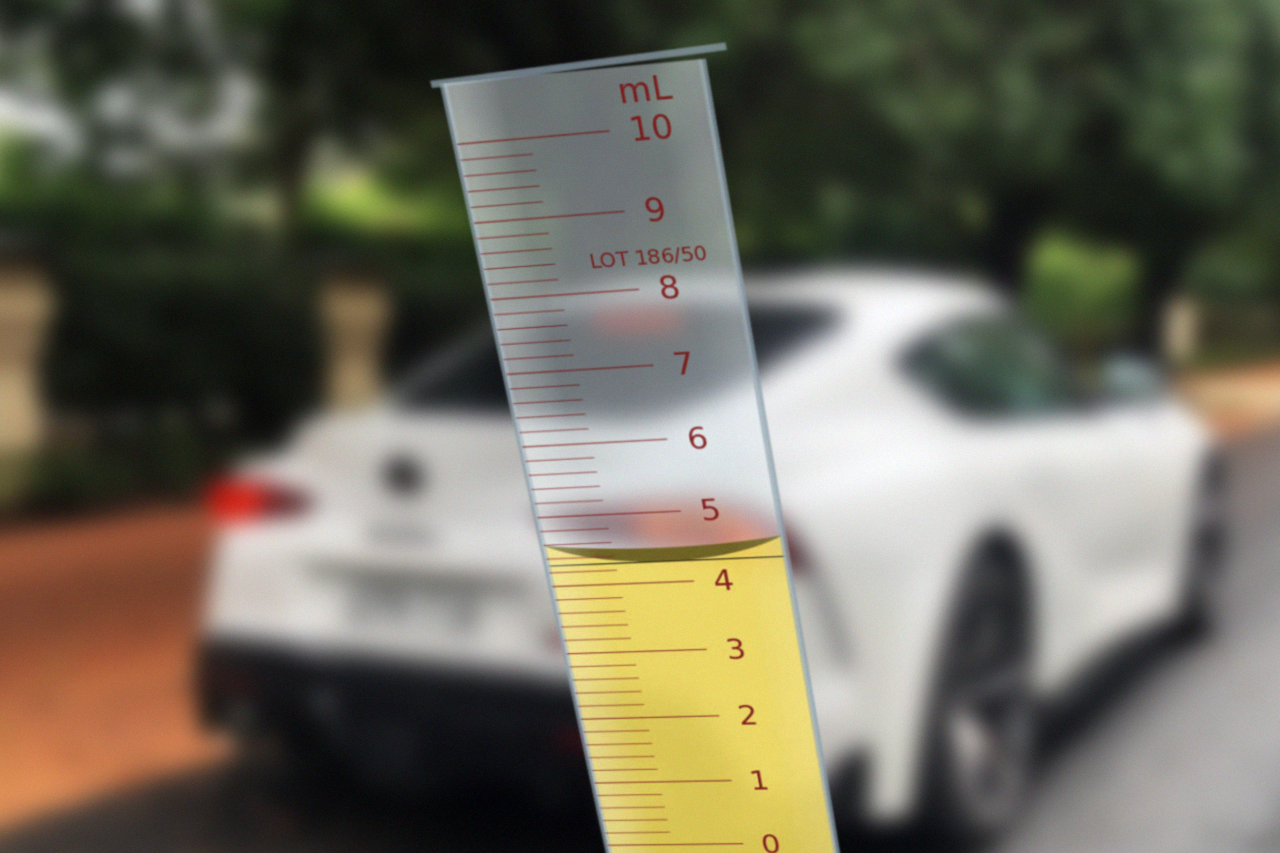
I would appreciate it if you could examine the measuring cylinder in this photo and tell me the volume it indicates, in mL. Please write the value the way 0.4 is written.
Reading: 4.3
